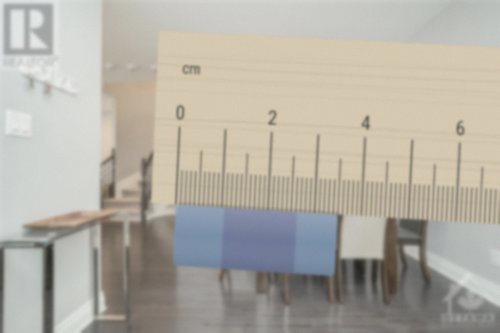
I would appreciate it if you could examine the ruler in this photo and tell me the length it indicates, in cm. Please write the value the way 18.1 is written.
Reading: 3.5
